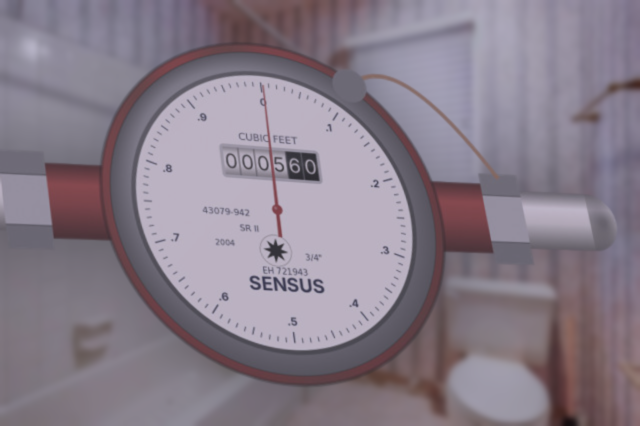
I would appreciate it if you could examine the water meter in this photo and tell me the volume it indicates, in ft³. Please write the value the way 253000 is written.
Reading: 560.00
